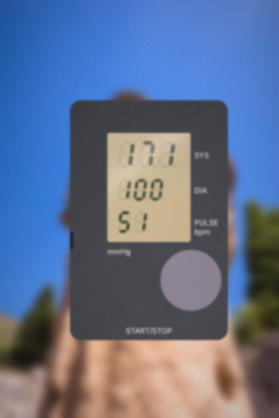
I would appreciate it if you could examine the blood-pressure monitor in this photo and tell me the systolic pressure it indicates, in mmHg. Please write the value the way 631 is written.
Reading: 171
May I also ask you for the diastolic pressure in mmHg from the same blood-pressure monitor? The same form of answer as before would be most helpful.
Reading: 100
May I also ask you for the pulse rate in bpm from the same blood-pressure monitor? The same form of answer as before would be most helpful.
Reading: 51
